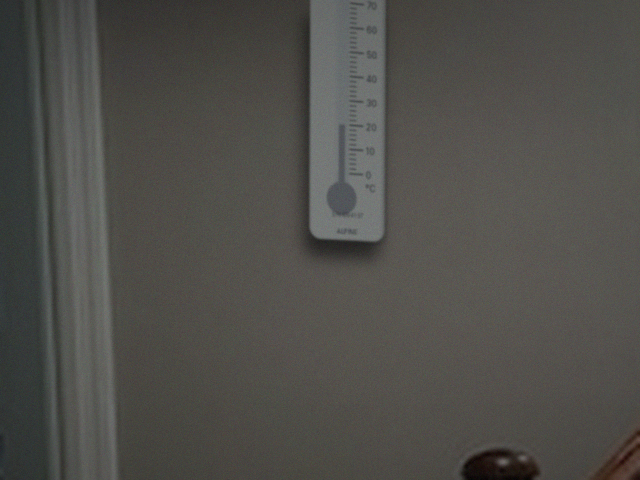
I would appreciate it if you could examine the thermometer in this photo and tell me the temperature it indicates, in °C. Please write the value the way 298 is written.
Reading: 20
